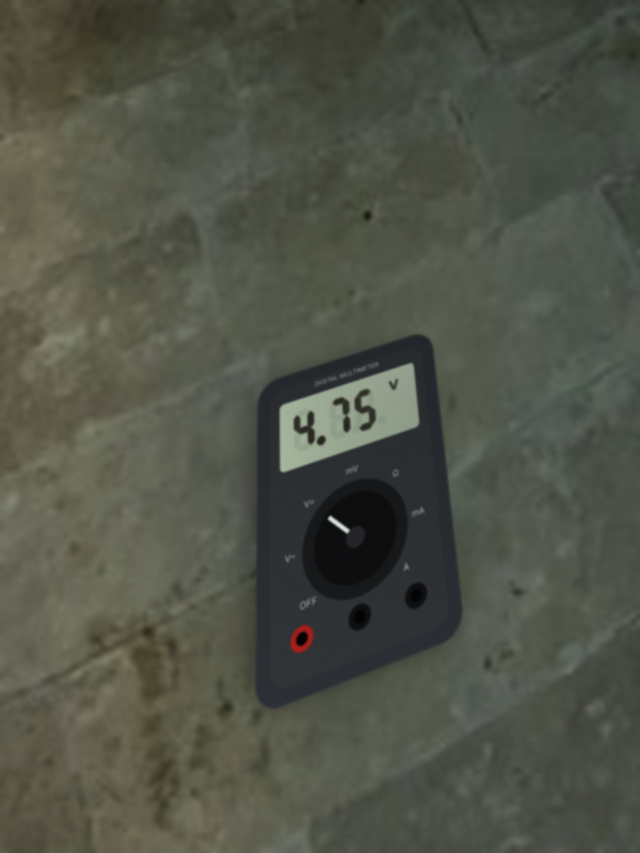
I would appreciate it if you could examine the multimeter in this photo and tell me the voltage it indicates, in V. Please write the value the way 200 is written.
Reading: 4.75
